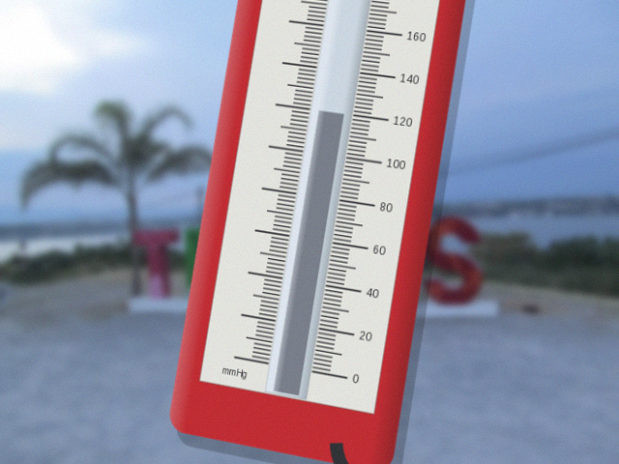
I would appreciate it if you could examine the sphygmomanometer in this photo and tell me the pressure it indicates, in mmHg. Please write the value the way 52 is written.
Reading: 120
